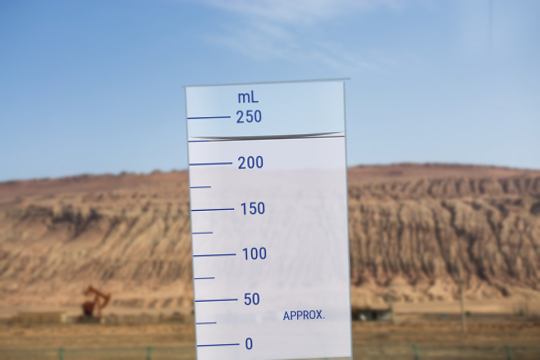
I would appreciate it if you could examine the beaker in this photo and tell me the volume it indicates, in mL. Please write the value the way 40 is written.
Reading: 225
